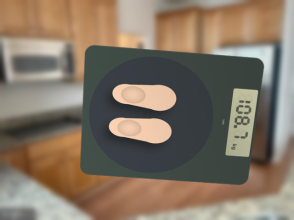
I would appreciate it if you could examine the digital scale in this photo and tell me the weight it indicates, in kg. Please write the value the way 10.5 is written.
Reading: 108.7
